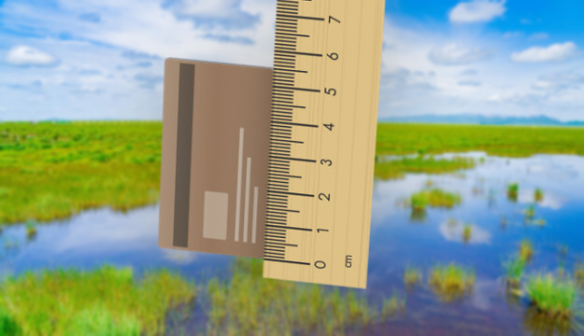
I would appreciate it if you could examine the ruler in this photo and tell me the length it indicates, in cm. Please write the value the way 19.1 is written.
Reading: 5.5
